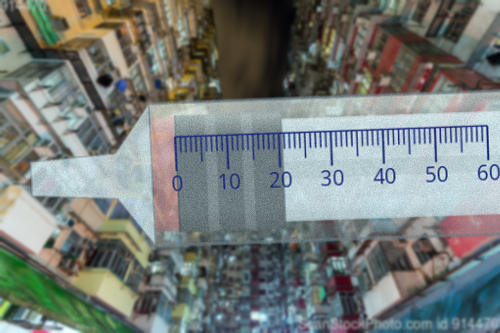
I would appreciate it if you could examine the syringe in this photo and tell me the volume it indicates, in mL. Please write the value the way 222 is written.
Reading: 0
